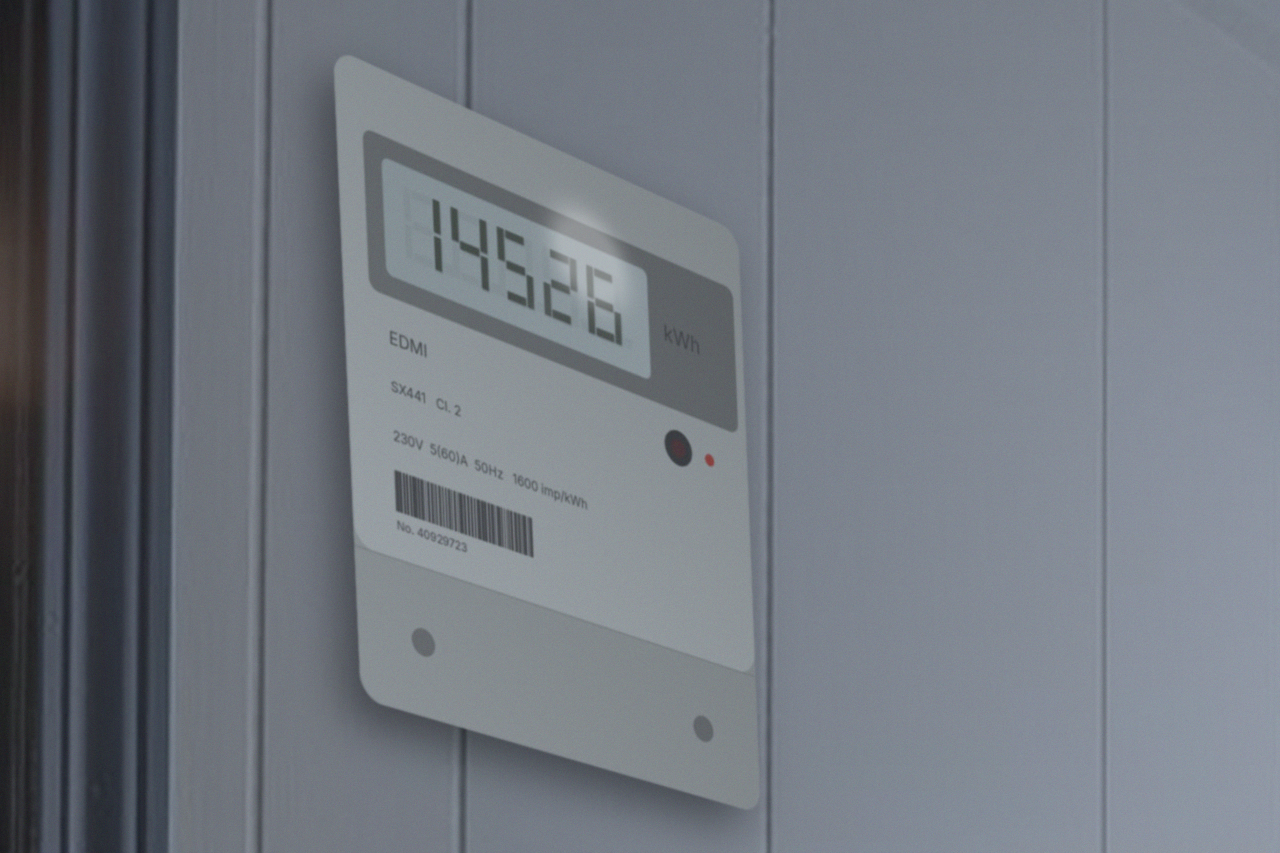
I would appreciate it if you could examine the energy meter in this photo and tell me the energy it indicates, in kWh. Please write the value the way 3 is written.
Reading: 14526
